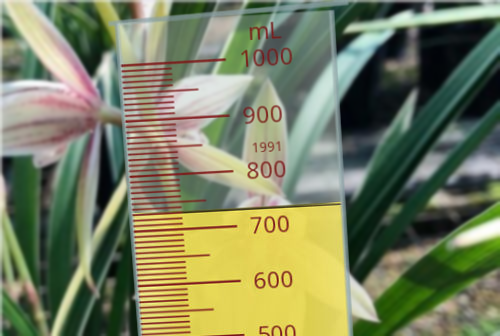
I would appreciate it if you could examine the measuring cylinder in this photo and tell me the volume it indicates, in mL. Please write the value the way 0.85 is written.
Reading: 730
